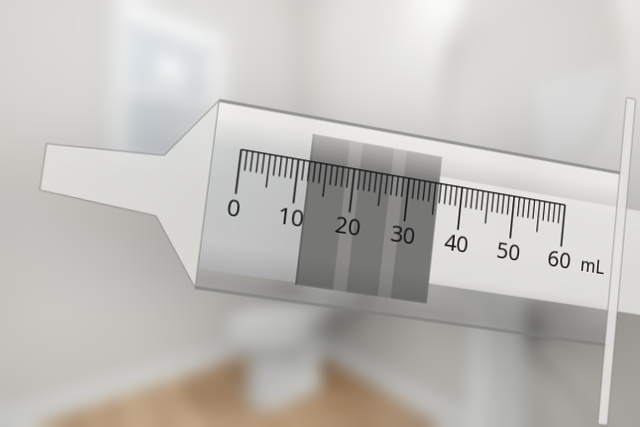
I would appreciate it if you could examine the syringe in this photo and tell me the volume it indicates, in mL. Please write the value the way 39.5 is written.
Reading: 12
